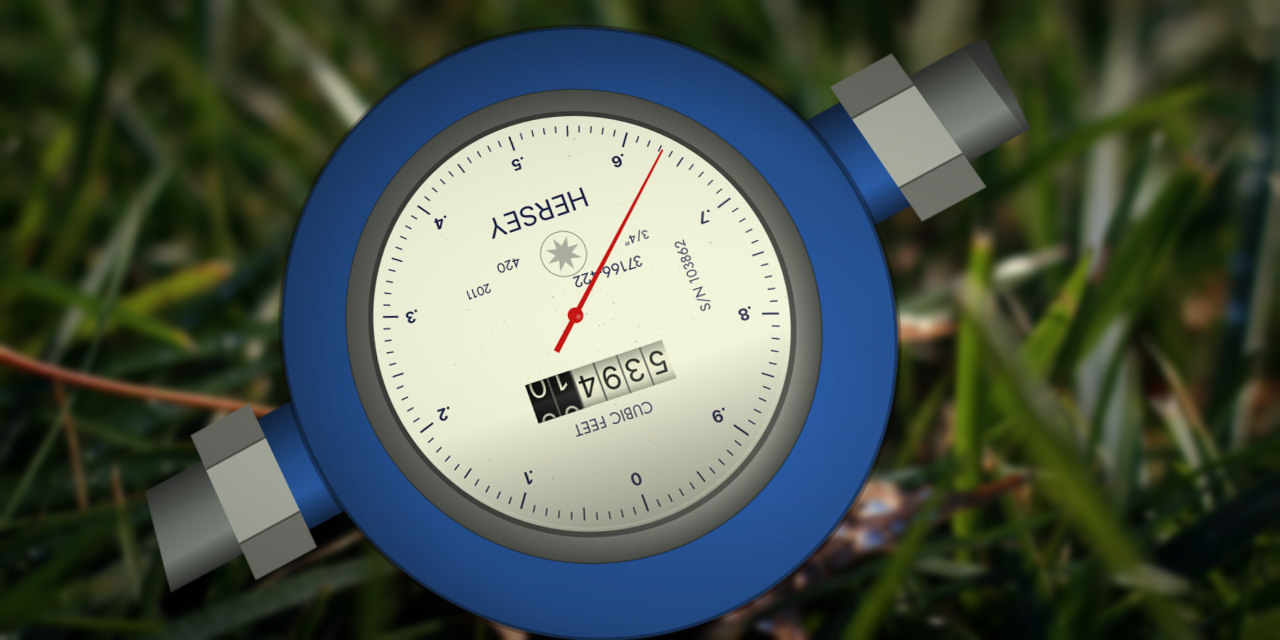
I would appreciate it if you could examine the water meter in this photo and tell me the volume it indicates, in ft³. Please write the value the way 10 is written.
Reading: 539409.63
